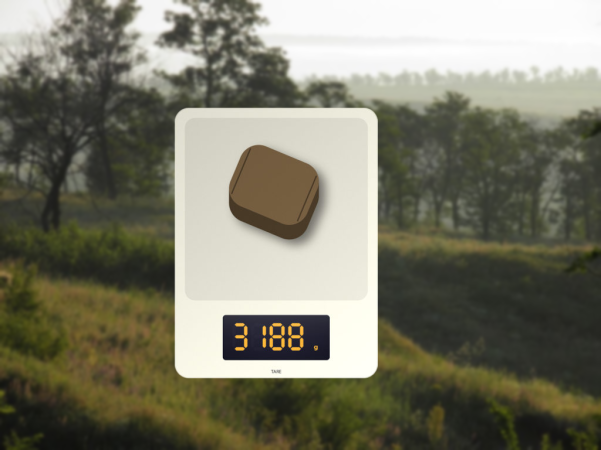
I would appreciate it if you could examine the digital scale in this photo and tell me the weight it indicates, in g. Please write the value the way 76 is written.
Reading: 3188
